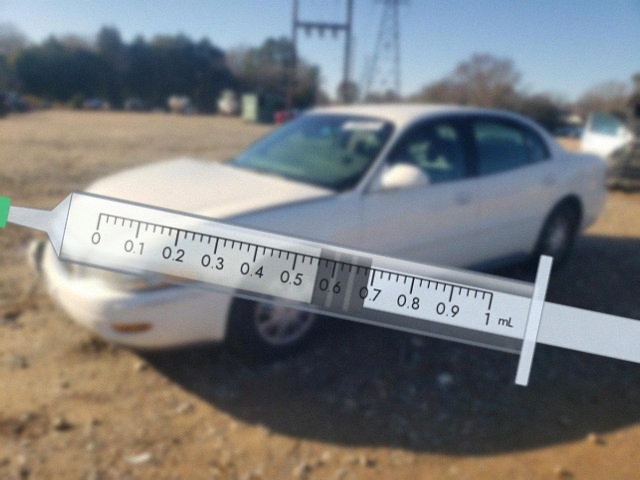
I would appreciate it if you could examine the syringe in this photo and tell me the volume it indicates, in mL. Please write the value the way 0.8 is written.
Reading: 0.56
